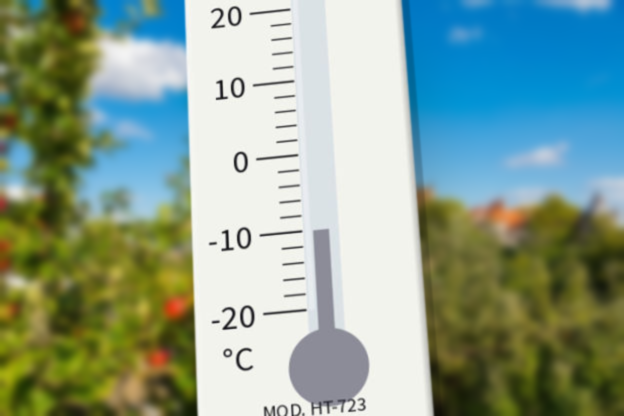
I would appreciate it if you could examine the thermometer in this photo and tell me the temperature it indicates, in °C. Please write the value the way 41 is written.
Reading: -10
